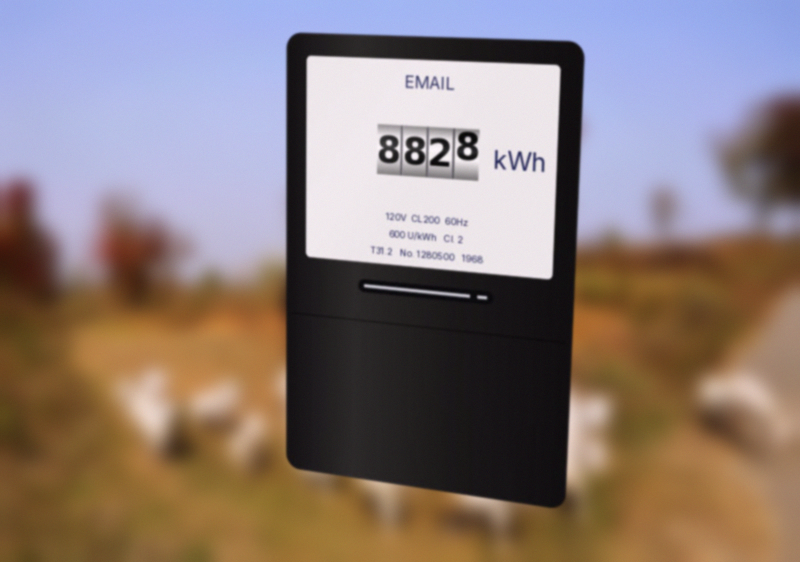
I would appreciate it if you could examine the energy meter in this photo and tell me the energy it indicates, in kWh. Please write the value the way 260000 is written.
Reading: 8828
